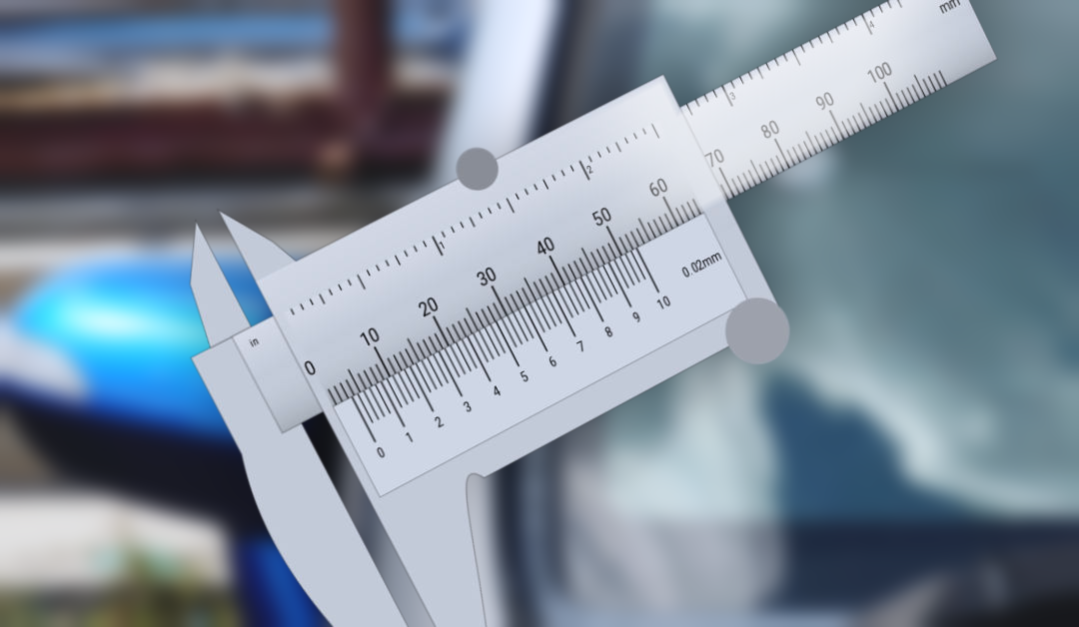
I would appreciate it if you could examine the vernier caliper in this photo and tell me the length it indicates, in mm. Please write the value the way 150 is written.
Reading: 3.6
